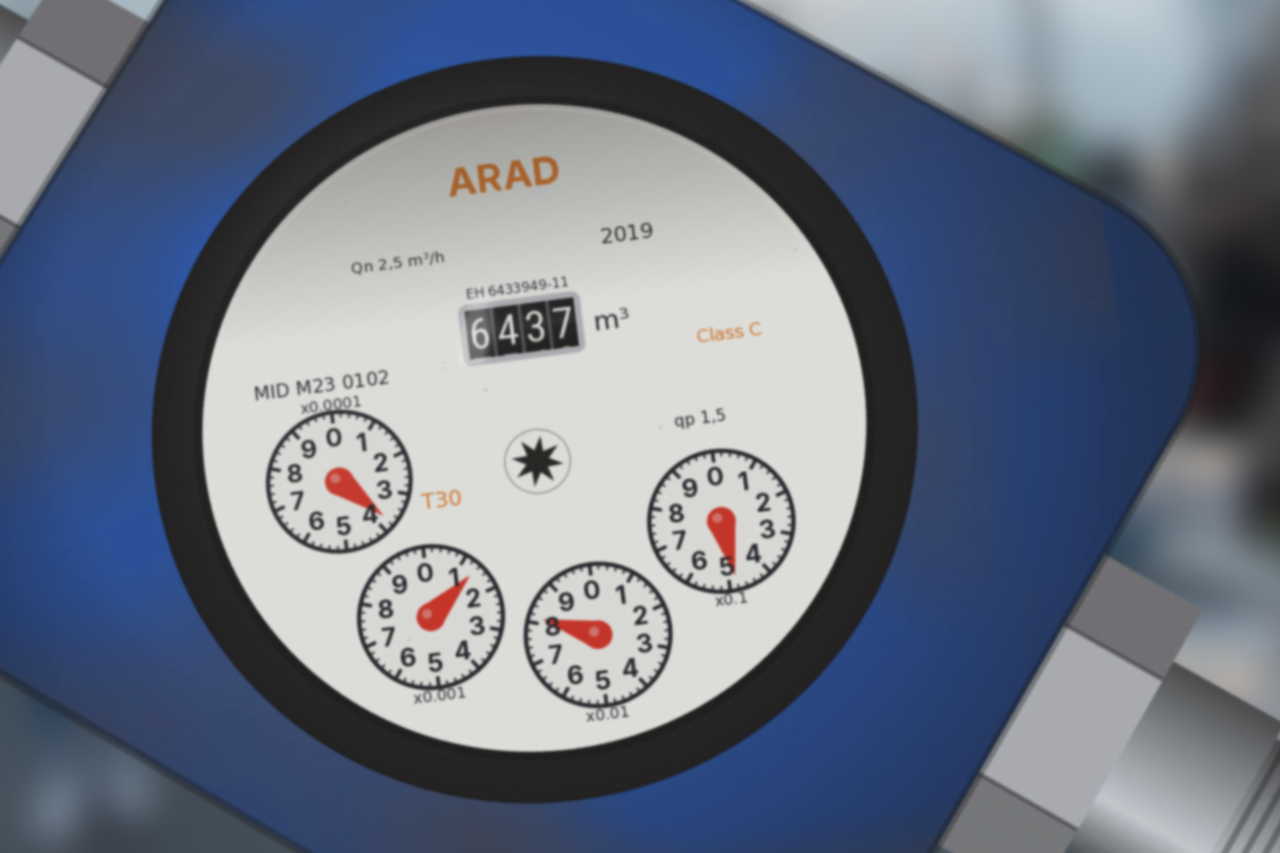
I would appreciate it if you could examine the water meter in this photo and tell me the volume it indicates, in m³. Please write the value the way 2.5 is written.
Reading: 6437.4813
